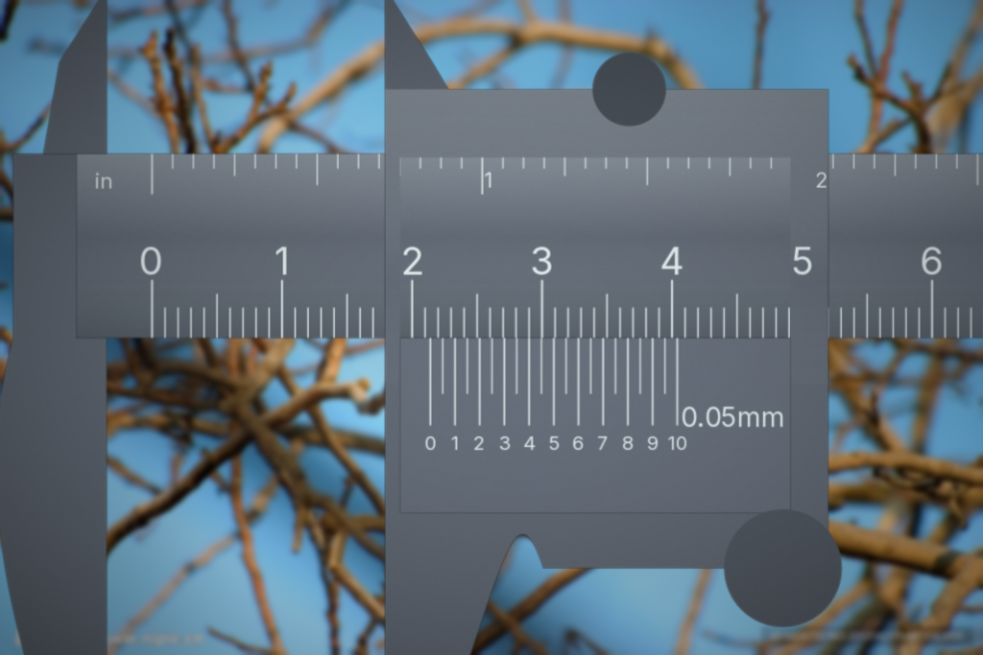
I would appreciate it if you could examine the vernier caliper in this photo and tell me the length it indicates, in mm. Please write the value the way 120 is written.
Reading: 21.4
